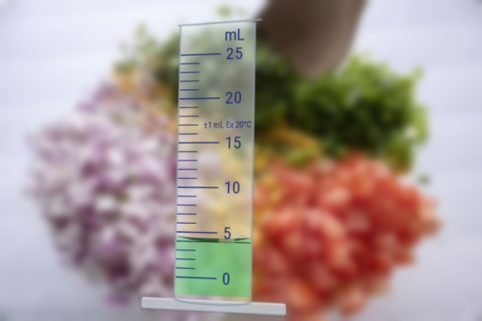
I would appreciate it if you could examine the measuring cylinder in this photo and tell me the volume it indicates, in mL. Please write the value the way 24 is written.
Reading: 4
